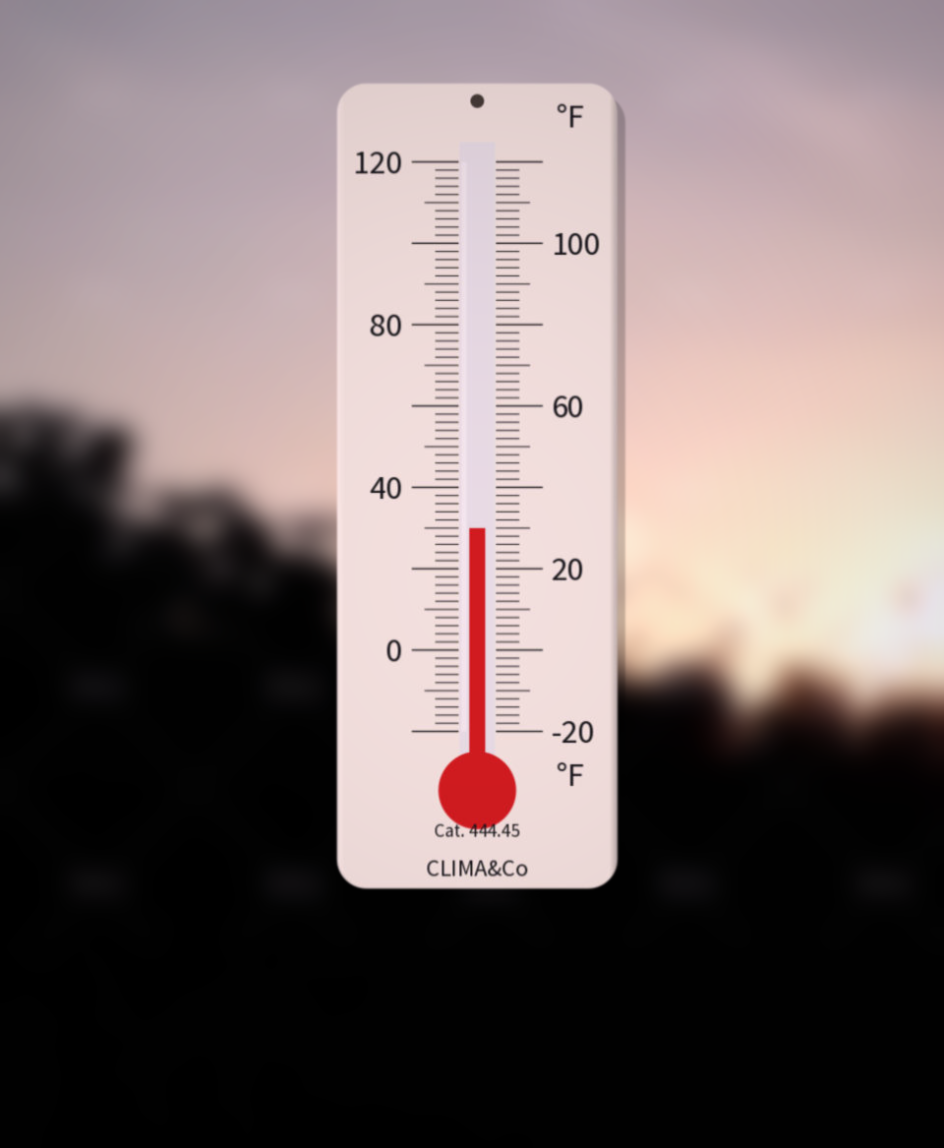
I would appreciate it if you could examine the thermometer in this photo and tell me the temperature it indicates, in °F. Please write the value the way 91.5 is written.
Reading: 30
